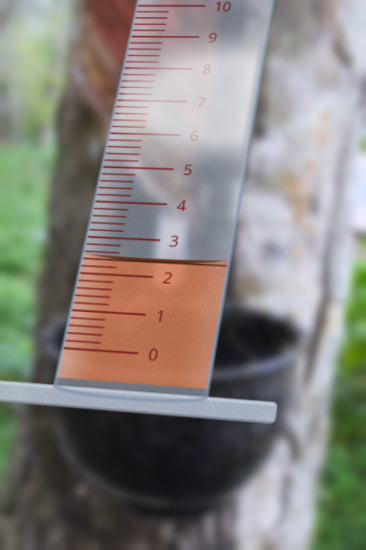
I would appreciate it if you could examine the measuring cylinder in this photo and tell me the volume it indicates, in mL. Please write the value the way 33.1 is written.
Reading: 2.4
